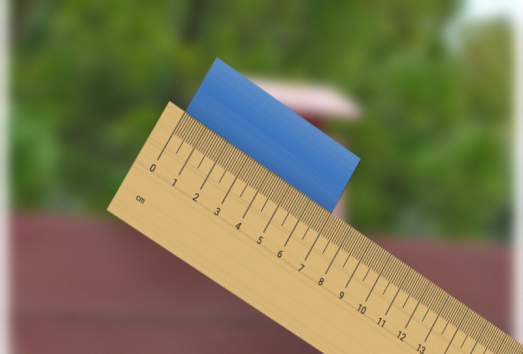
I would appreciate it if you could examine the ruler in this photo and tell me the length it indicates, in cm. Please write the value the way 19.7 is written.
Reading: 7
